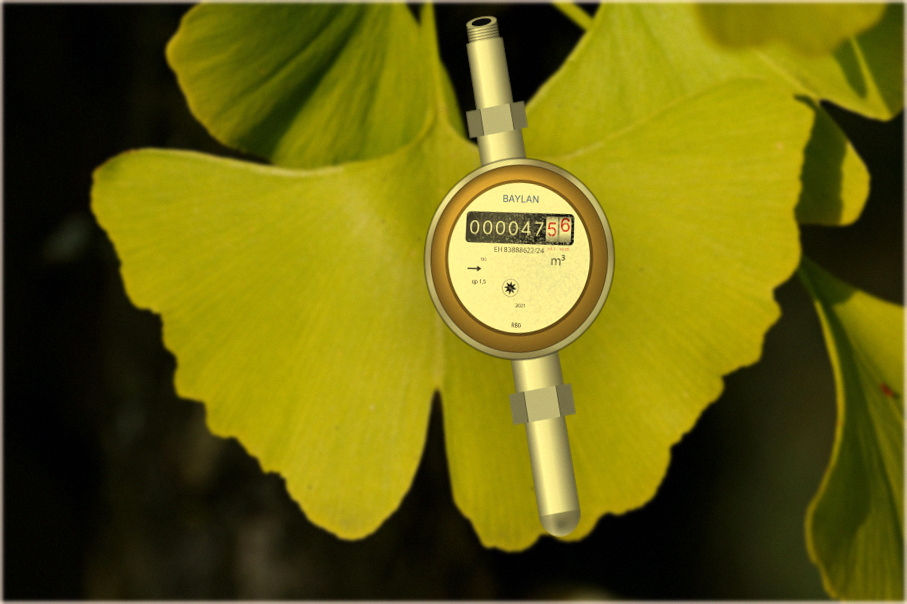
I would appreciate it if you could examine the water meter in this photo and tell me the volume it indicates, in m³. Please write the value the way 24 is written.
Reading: 47.56
